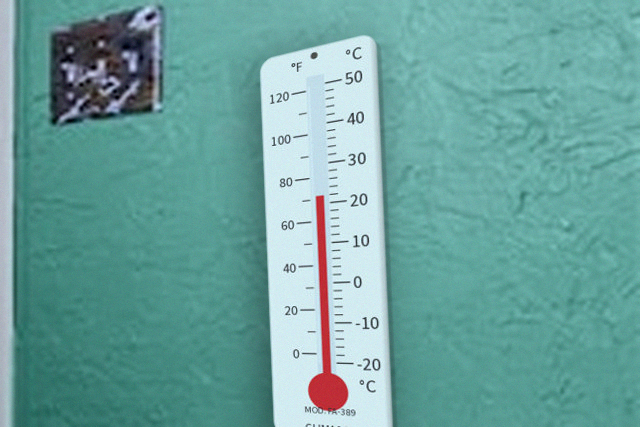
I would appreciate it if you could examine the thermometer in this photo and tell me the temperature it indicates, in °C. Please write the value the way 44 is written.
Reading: 22
